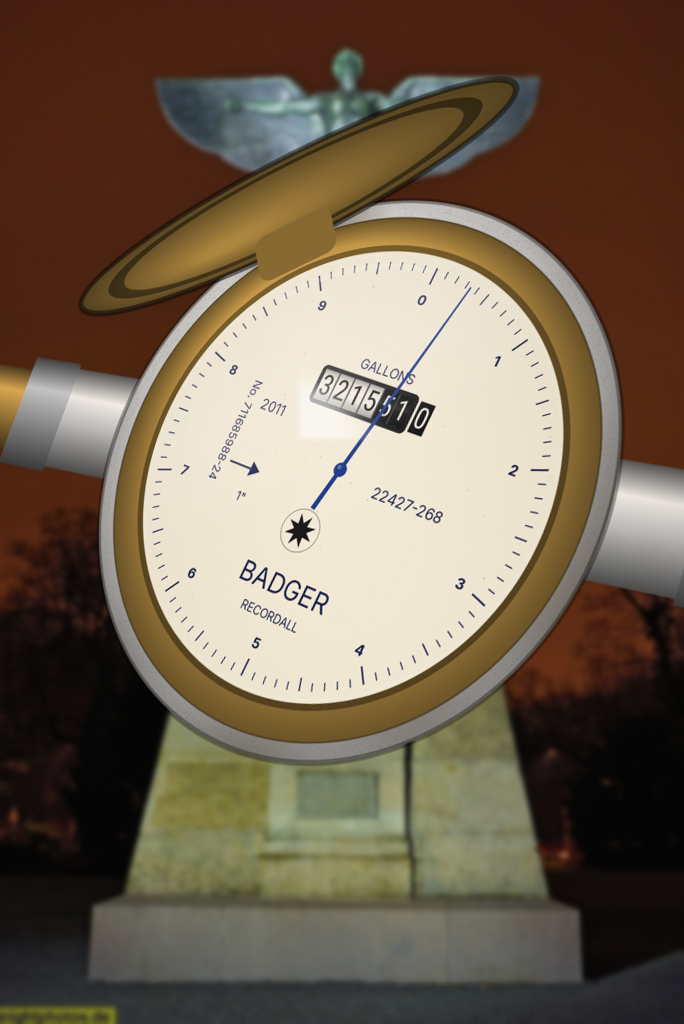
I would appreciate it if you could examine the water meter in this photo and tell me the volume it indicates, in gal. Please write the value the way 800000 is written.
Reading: 3215510.3
